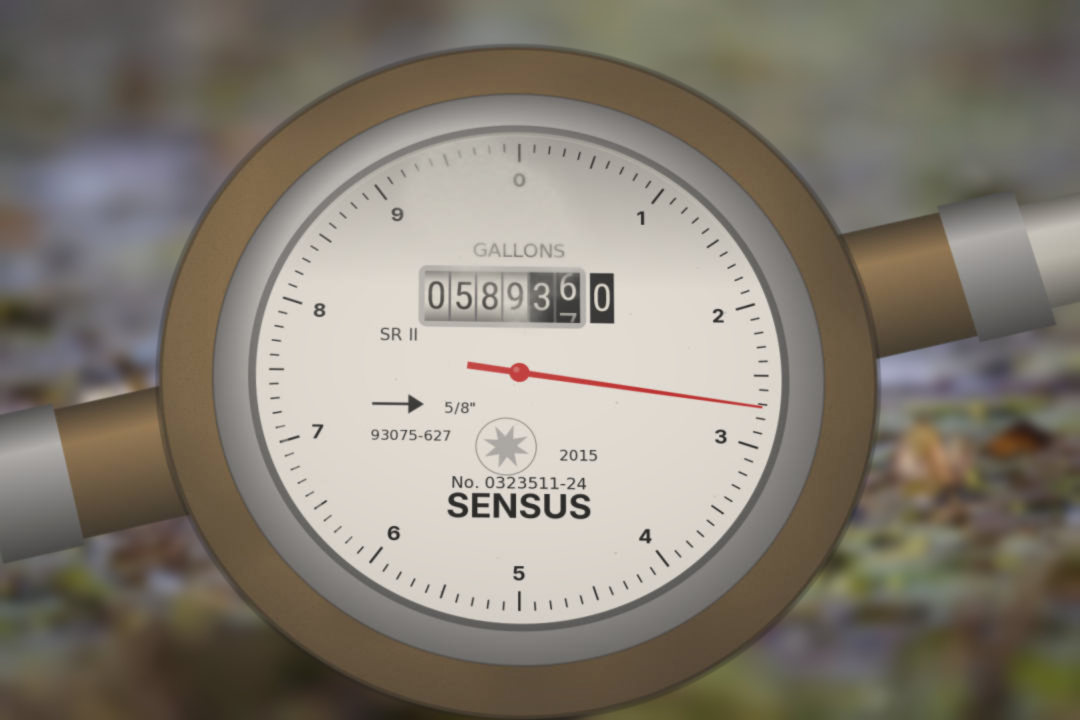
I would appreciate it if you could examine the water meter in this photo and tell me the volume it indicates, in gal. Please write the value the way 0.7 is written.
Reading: 589362.7
